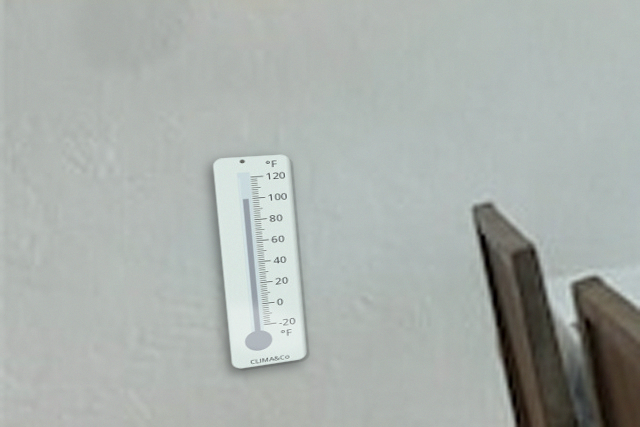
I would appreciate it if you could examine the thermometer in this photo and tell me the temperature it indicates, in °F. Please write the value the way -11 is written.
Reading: 100
